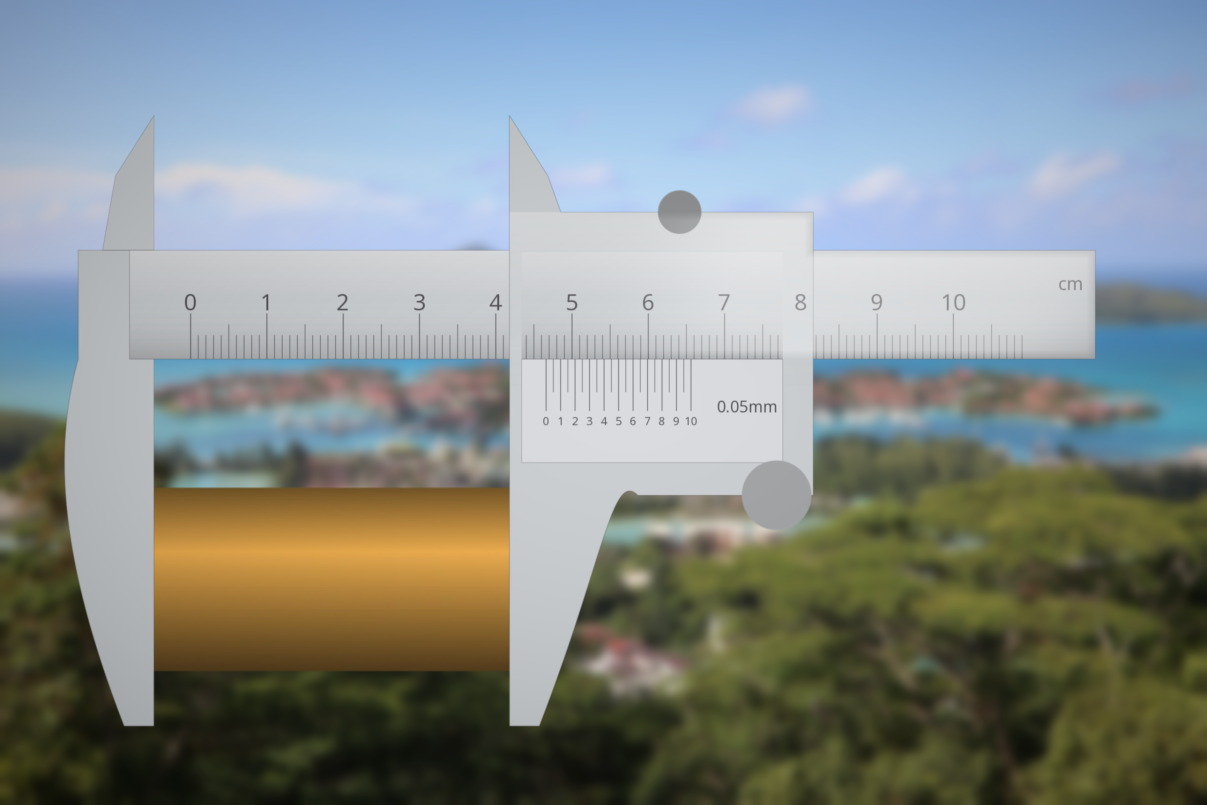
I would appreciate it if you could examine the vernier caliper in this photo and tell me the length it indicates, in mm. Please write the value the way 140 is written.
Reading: 46.6
